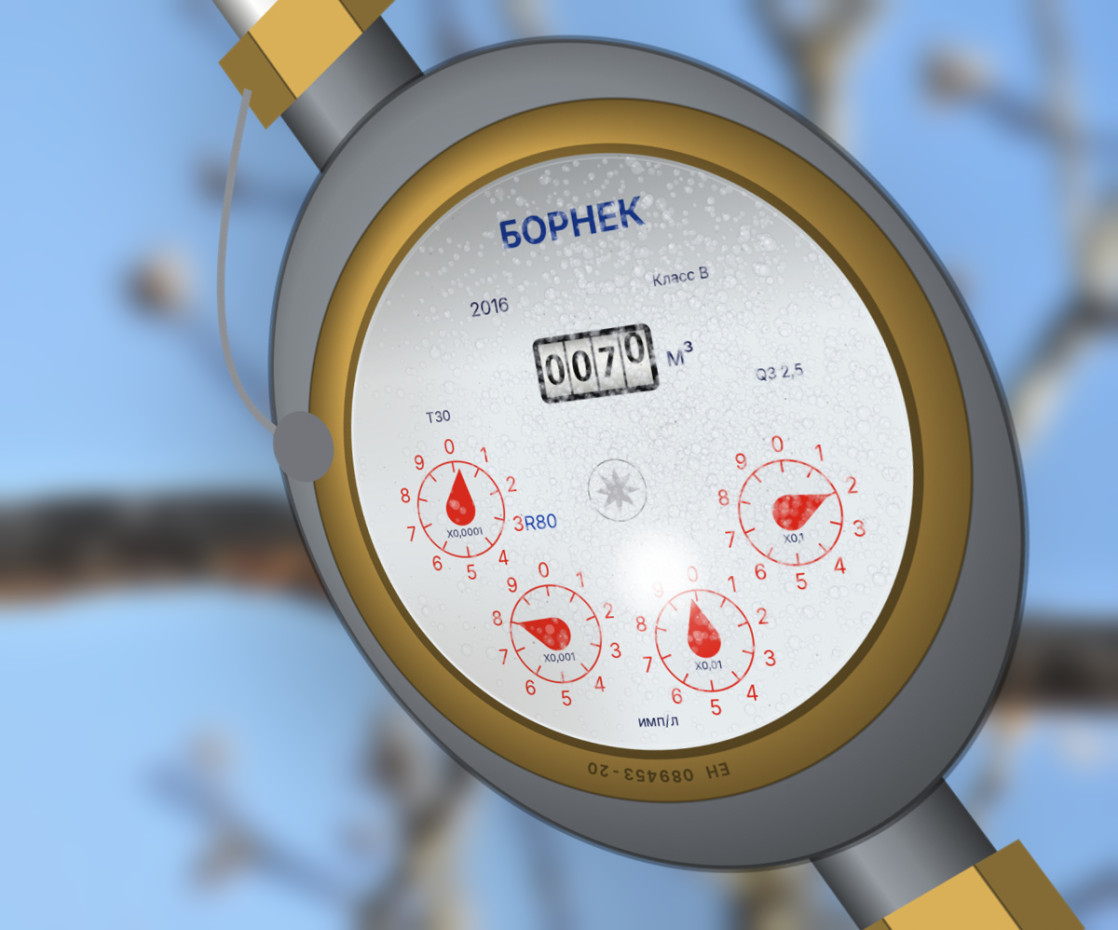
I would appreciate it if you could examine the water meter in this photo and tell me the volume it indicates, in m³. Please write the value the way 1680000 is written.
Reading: 70.1980
